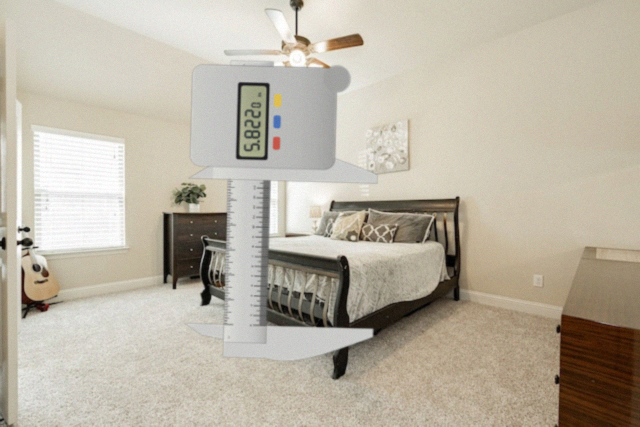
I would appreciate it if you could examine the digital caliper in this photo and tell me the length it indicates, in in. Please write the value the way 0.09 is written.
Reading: 5.8220
